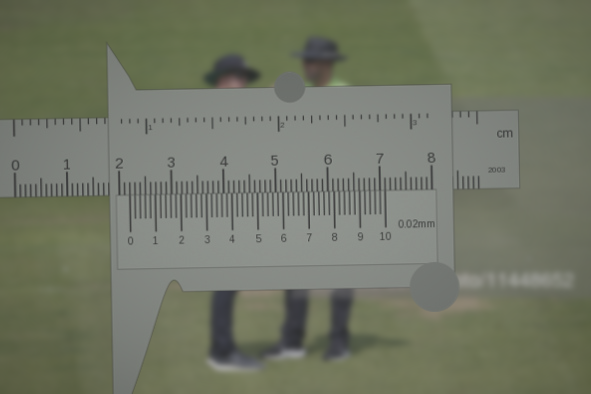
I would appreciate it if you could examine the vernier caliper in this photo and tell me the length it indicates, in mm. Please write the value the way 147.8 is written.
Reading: 22.0
